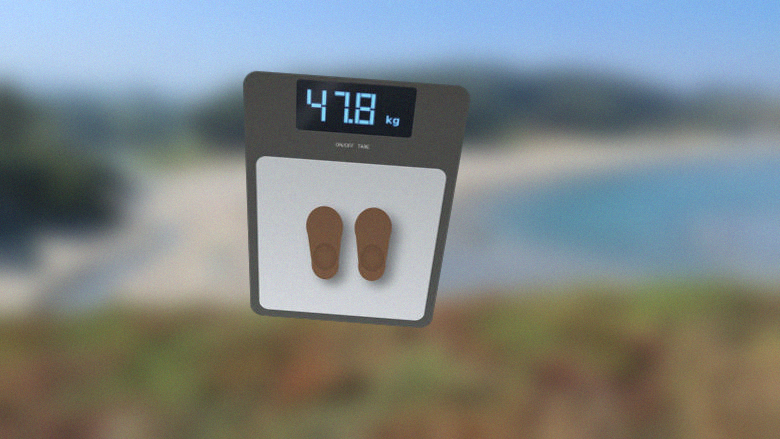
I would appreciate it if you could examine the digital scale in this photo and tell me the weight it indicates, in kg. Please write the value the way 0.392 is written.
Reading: 47.8
